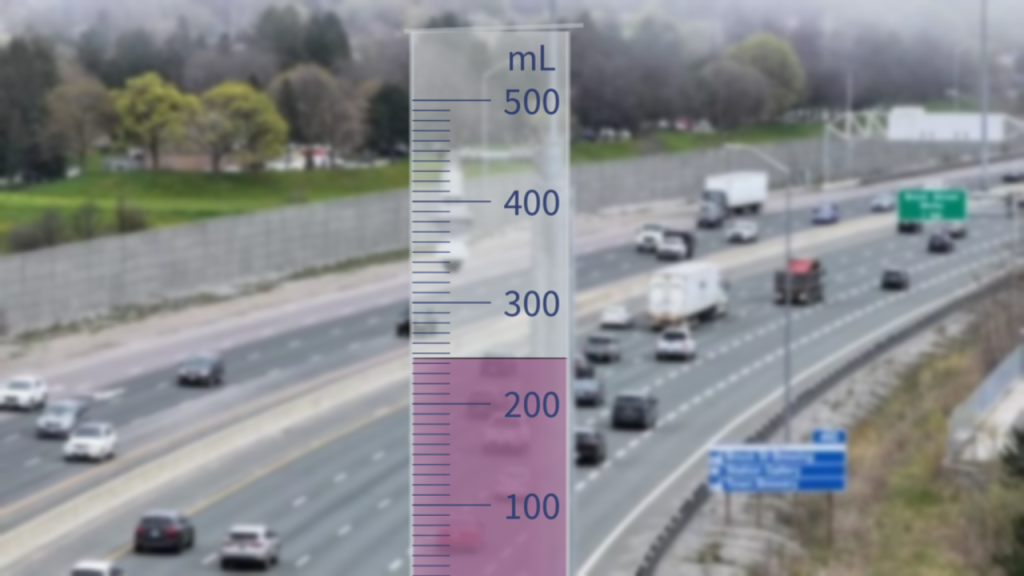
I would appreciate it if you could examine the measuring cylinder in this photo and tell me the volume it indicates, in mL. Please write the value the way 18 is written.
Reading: 245
